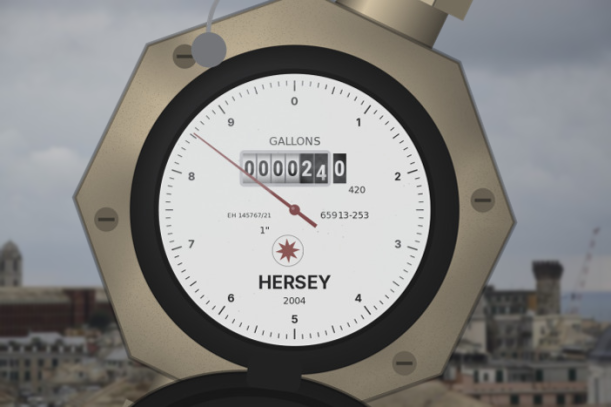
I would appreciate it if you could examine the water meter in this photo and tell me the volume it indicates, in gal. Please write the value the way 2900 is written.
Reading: 238.5
